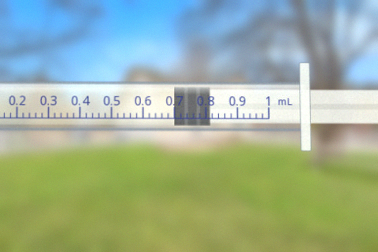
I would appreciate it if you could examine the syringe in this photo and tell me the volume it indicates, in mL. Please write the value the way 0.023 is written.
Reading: 0.7
